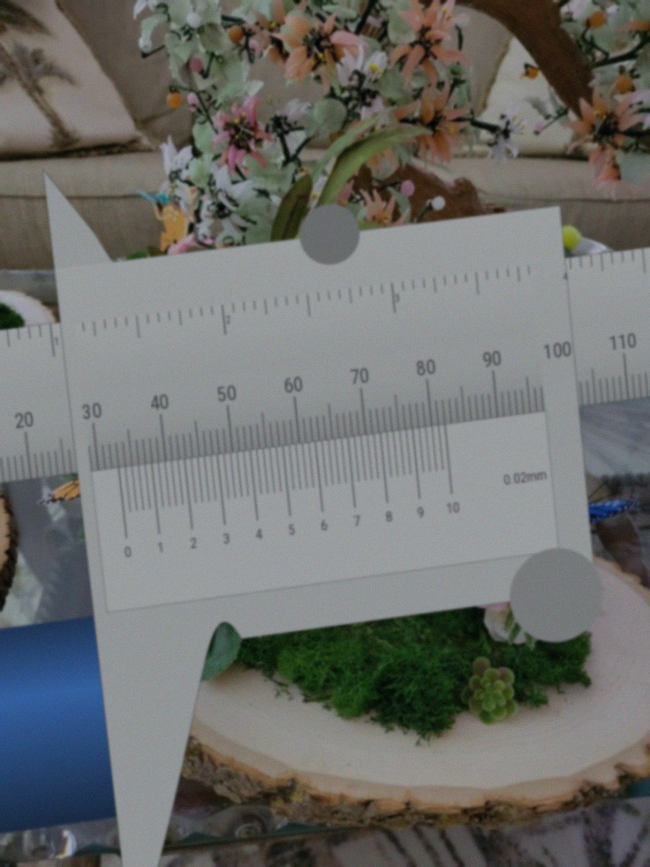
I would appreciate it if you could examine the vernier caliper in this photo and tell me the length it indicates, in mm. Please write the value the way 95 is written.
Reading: 33.0
